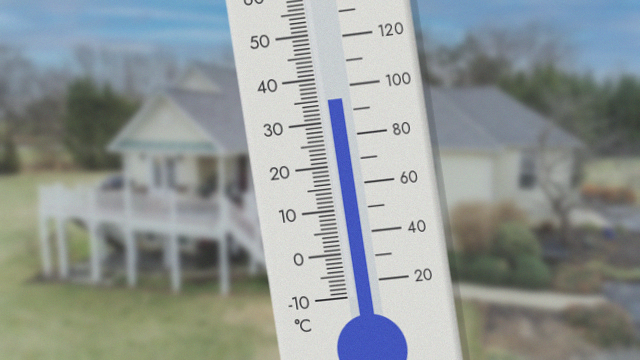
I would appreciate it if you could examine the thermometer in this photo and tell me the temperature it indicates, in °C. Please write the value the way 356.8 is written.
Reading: 35
